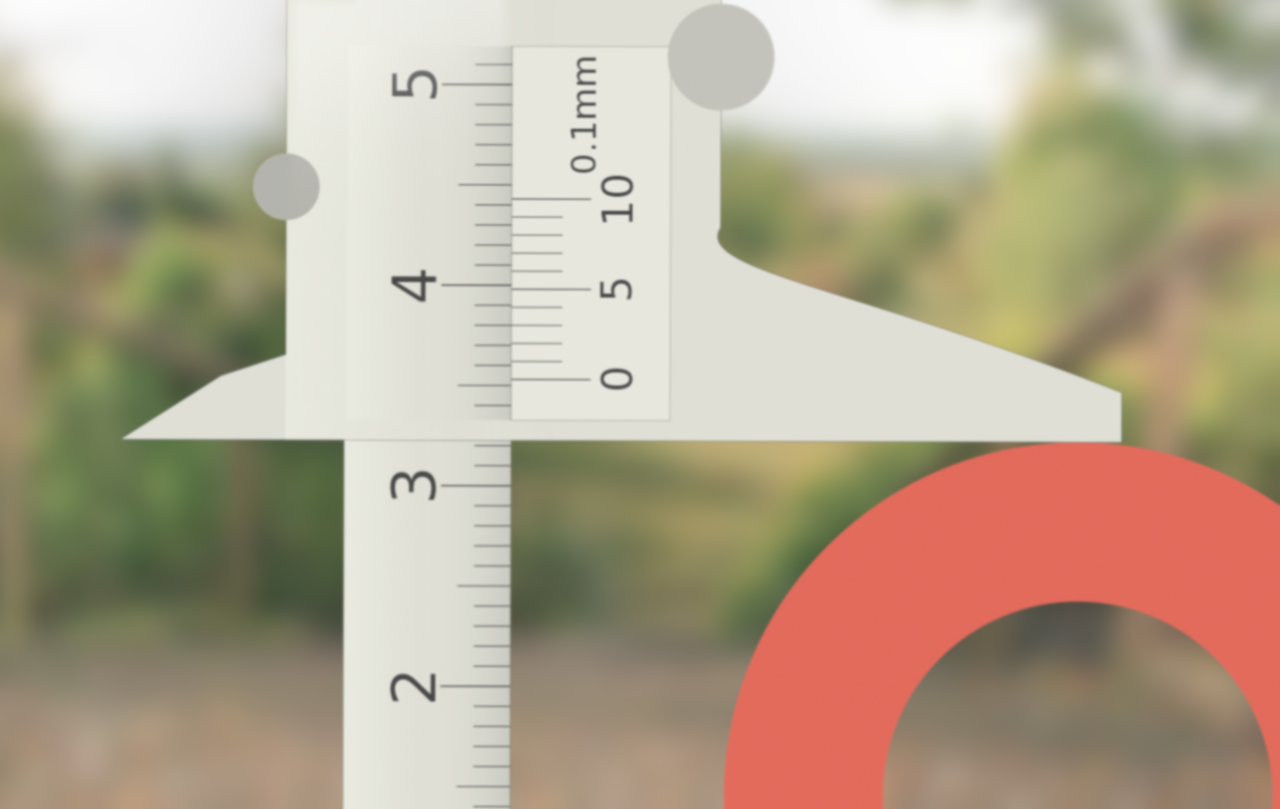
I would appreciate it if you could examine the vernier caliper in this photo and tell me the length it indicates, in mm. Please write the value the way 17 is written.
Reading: 35.3
